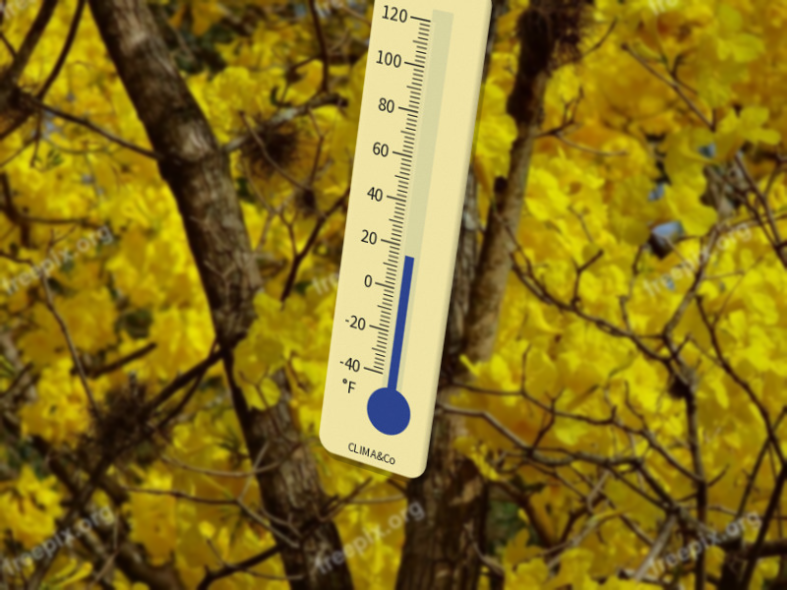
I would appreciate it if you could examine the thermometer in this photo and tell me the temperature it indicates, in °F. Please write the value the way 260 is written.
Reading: 16
